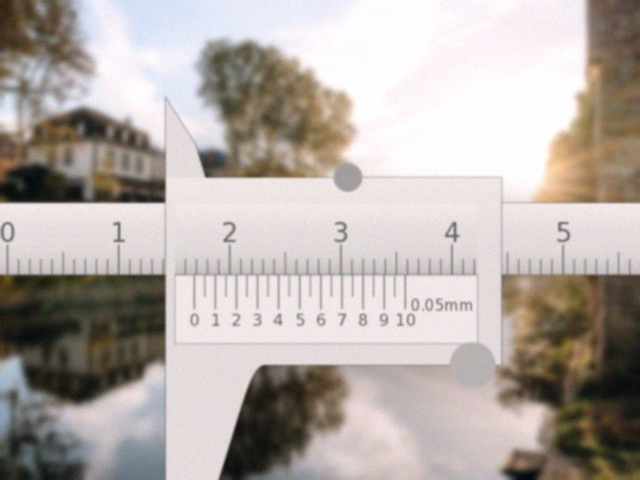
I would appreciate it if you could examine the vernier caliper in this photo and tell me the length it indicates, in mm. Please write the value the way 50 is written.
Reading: 16.8
